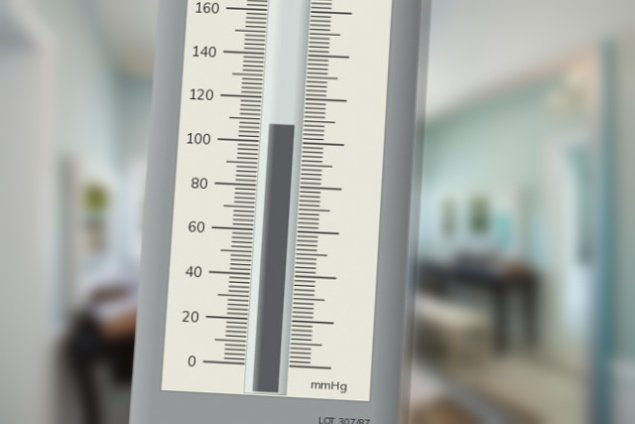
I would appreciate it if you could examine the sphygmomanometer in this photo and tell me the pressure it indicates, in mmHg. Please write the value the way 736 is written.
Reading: 108
